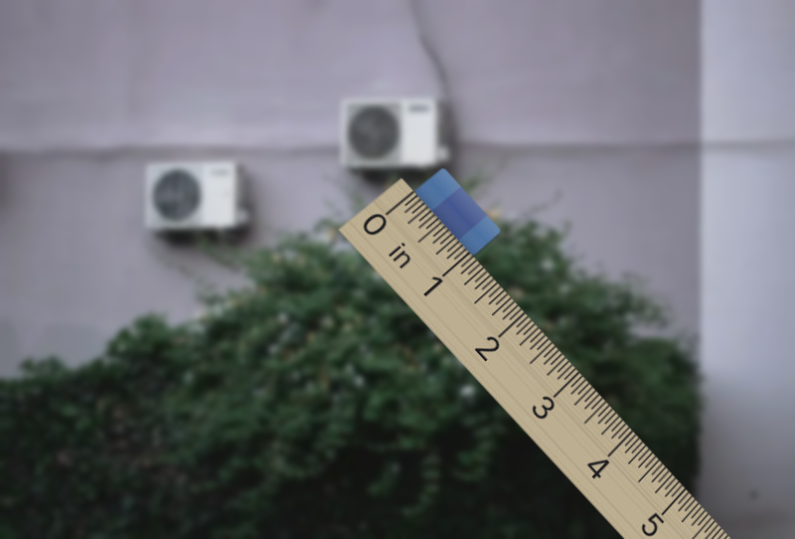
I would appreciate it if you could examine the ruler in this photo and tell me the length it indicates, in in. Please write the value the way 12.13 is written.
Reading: 1.0625
